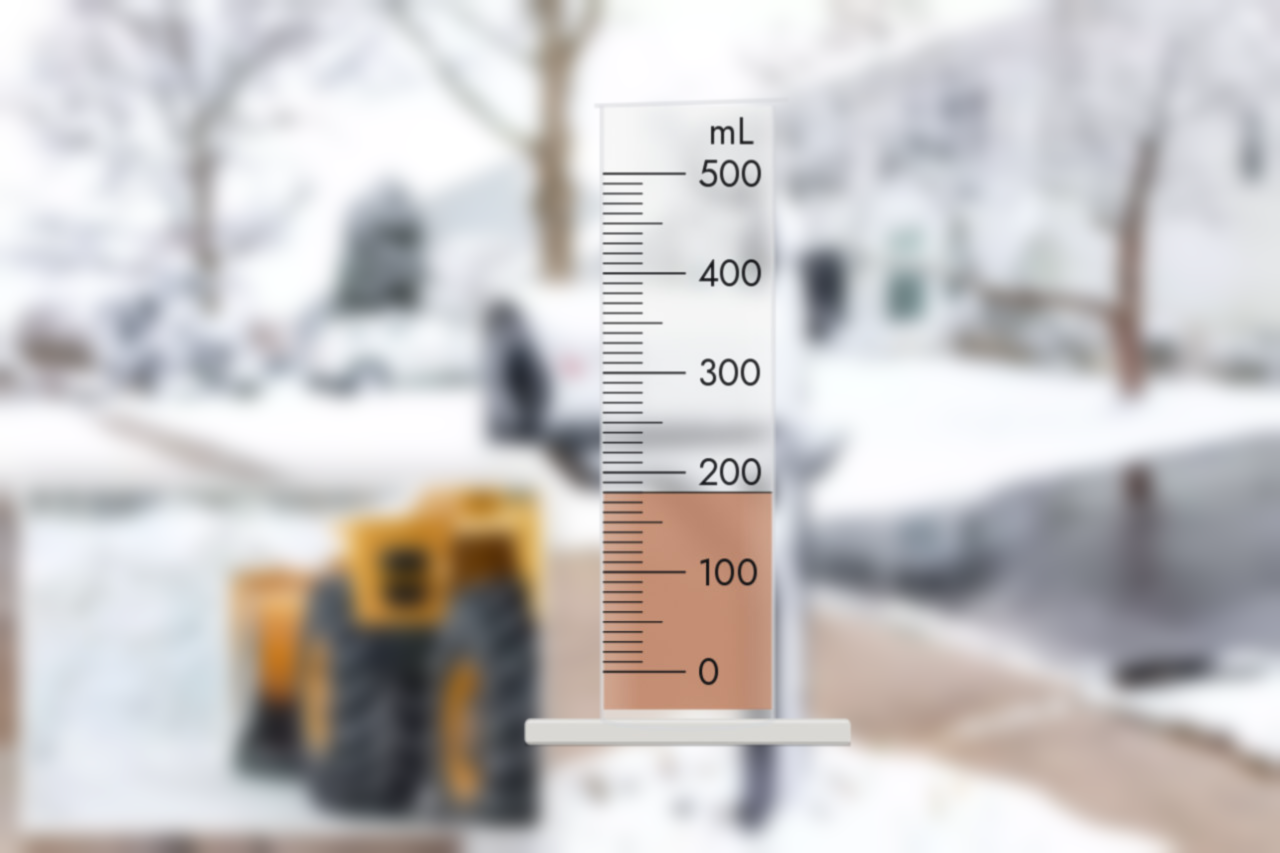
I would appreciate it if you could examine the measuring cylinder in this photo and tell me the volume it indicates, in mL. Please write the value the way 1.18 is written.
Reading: 180
